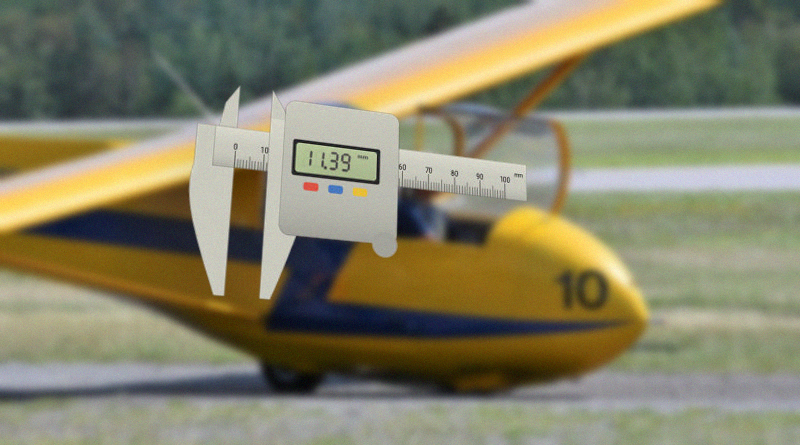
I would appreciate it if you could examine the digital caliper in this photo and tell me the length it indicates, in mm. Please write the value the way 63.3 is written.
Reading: 11.39
